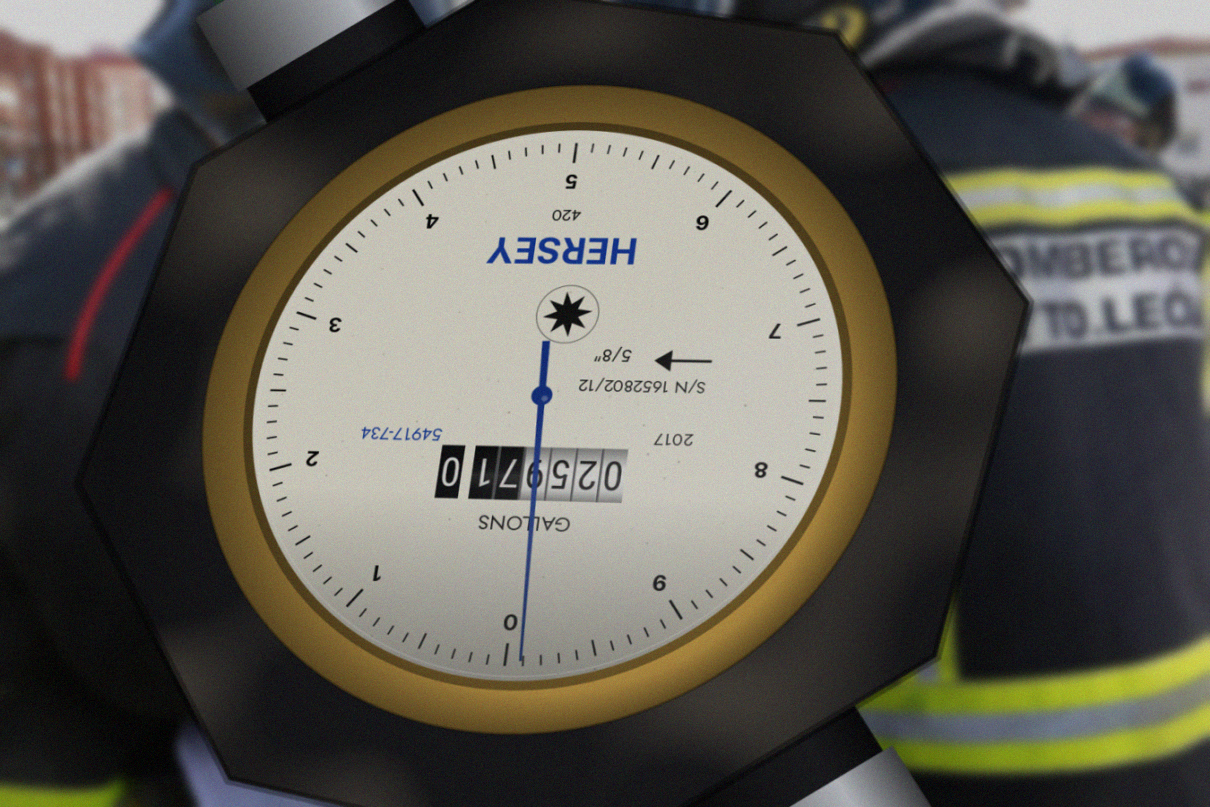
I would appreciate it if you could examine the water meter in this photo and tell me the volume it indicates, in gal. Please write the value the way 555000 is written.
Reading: 259709.9
